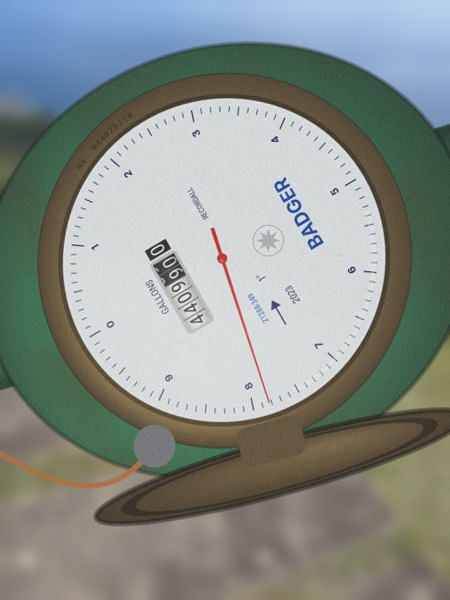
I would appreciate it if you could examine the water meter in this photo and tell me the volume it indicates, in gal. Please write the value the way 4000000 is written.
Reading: 4409897.8
